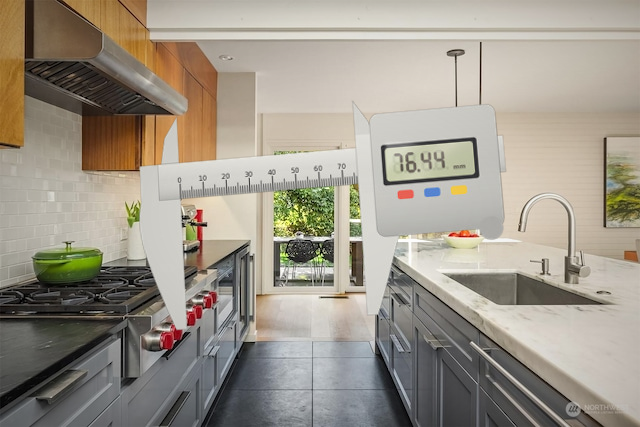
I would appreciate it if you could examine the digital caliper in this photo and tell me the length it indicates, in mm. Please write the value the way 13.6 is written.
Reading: 76.44
